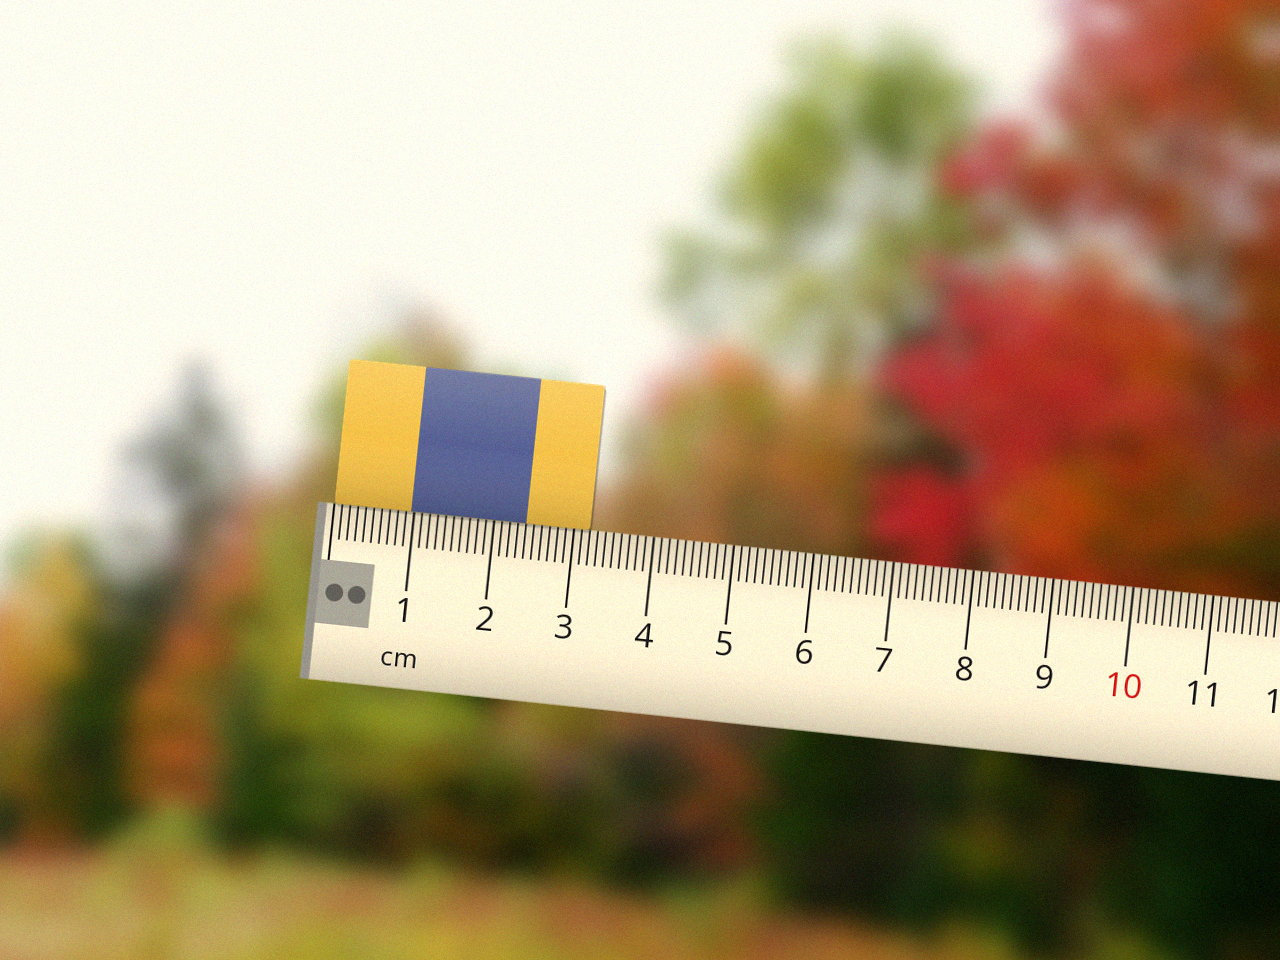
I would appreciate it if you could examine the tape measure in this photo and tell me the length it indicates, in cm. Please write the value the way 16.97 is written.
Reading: 3.2
